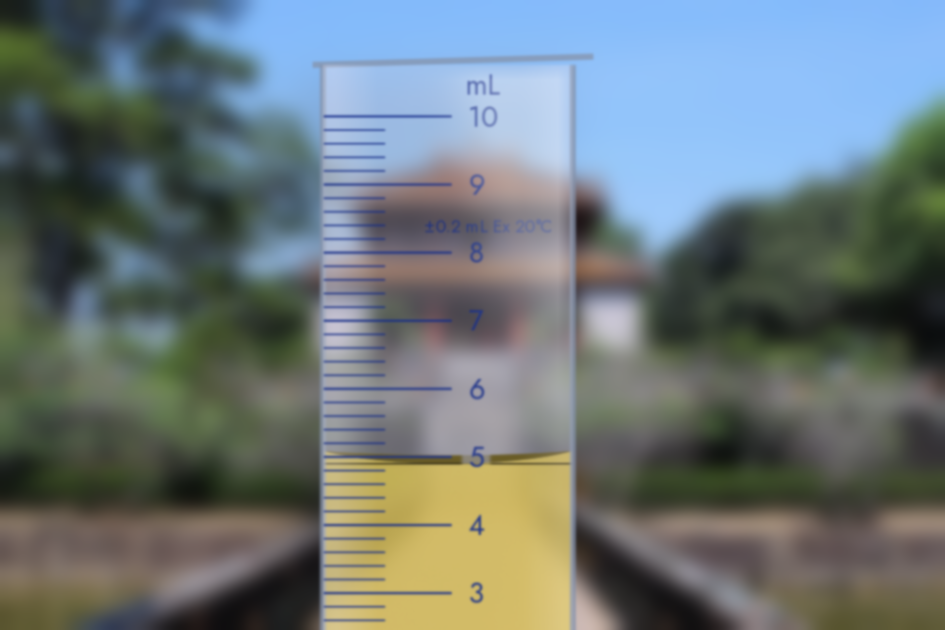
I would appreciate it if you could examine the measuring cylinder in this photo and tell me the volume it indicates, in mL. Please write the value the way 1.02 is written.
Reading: 4.9
